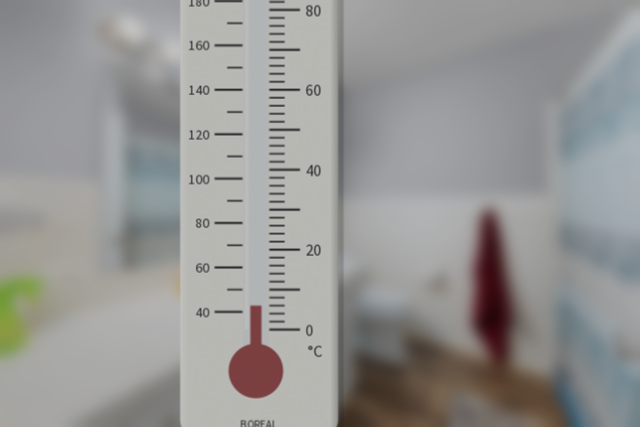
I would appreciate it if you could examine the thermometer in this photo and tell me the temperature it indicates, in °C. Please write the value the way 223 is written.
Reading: 6
